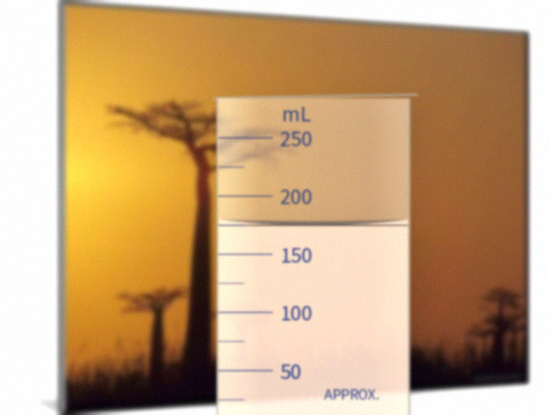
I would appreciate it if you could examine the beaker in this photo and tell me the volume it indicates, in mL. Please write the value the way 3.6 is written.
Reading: 175
